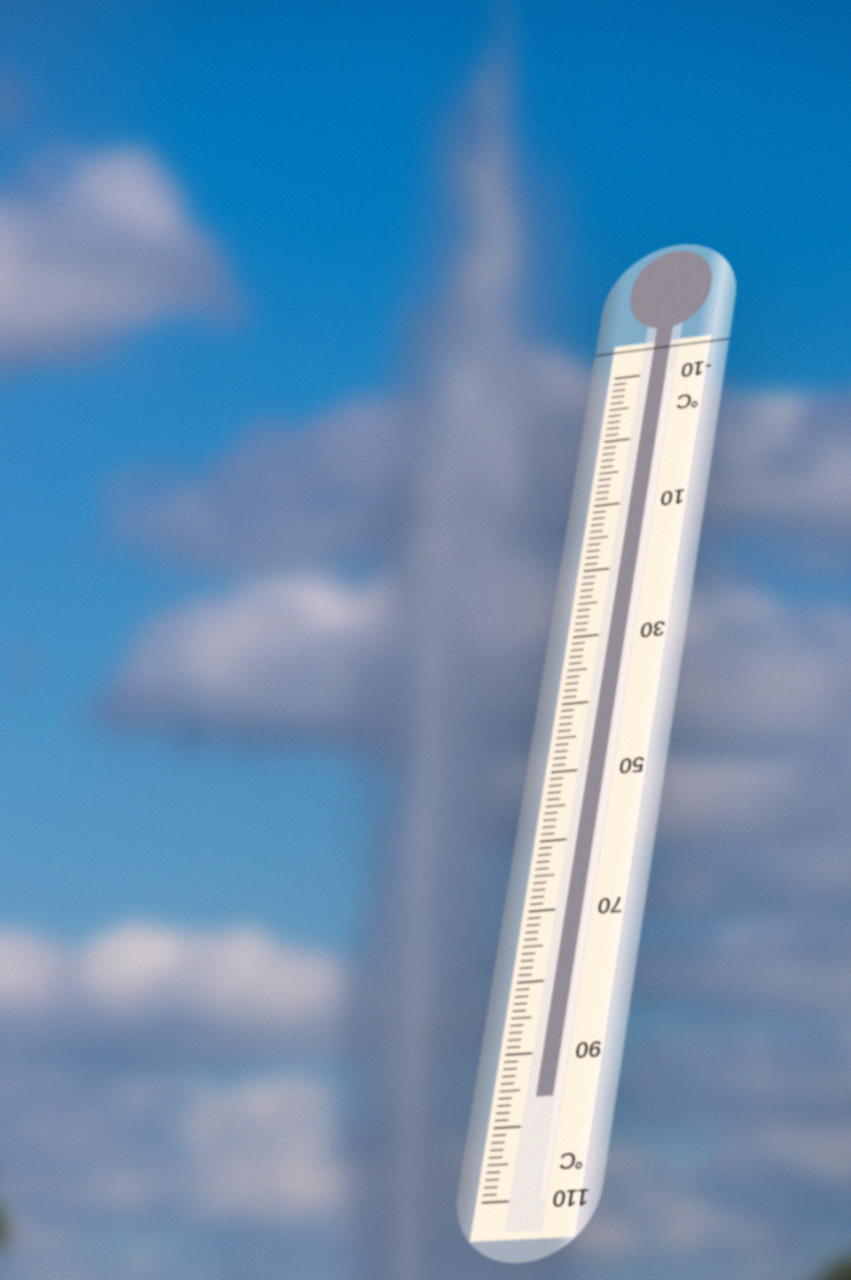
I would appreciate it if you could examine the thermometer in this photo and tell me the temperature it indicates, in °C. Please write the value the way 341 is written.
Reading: 96
